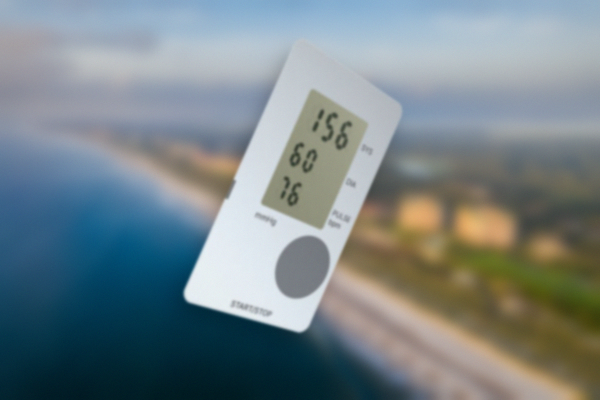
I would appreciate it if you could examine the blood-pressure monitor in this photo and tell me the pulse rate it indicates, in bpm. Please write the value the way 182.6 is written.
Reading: 76
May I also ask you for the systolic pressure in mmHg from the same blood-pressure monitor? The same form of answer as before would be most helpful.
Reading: 156
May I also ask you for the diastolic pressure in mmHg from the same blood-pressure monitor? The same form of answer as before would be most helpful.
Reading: 60
